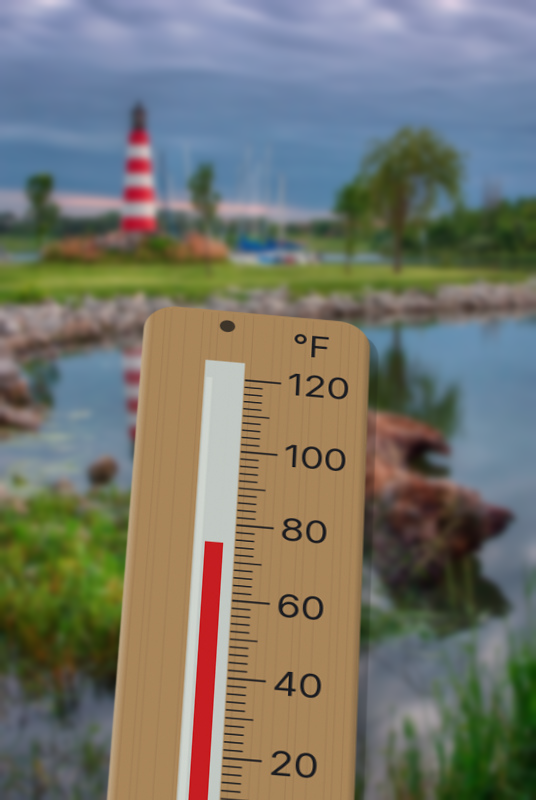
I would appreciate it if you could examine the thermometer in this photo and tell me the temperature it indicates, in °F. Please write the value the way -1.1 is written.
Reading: 75
